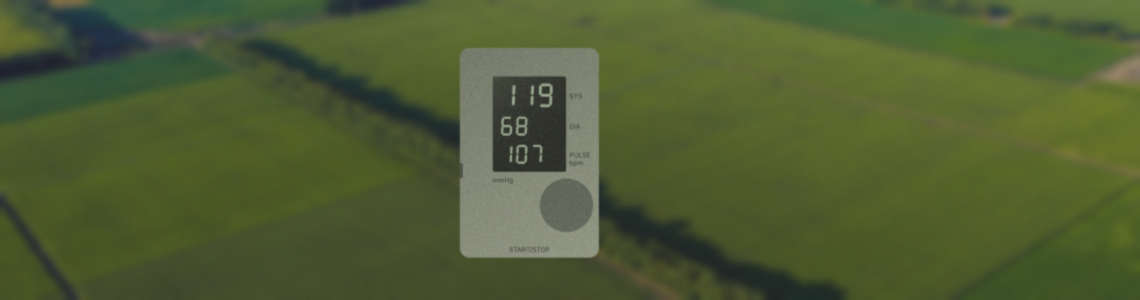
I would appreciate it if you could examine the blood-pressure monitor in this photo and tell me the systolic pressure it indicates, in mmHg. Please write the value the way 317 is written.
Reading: 119
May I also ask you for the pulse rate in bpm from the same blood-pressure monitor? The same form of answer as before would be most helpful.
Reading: 107
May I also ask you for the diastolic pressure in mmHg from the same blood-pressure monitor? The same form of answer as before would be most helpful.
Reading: 68
